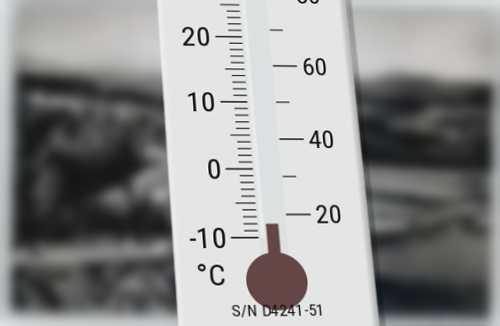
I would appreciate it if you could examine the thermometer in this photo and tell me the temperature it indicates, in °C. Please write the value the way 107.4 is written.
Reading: -8
